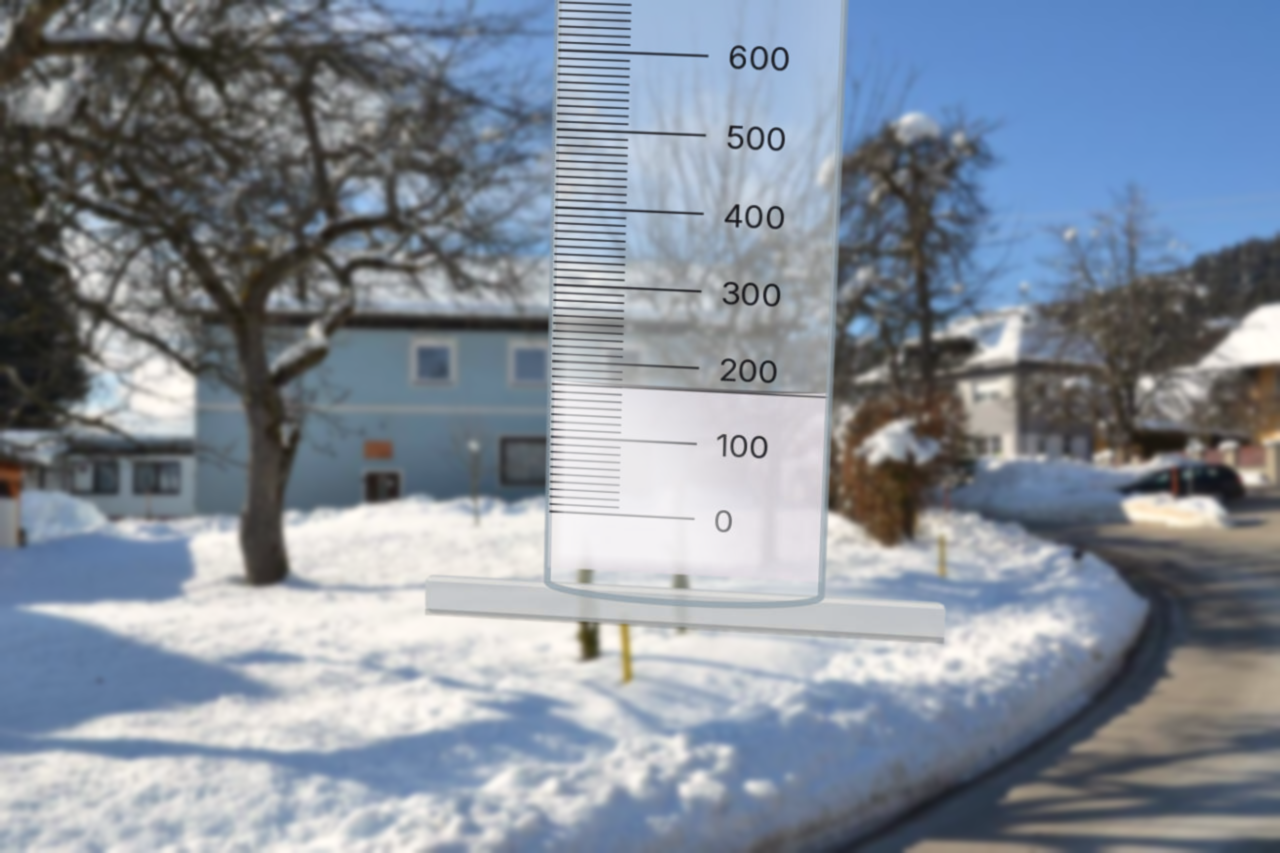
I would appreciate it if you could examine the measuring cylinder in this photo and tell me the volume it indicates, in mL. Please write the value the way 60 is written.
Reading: 170
